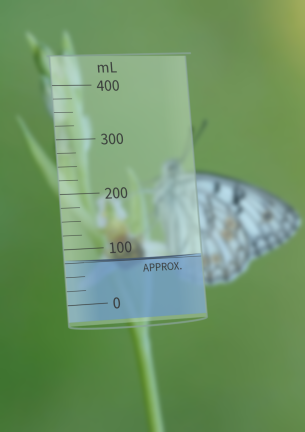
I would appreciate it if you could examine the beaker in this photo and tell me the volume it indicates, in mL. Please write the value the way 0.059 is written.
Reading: 75
